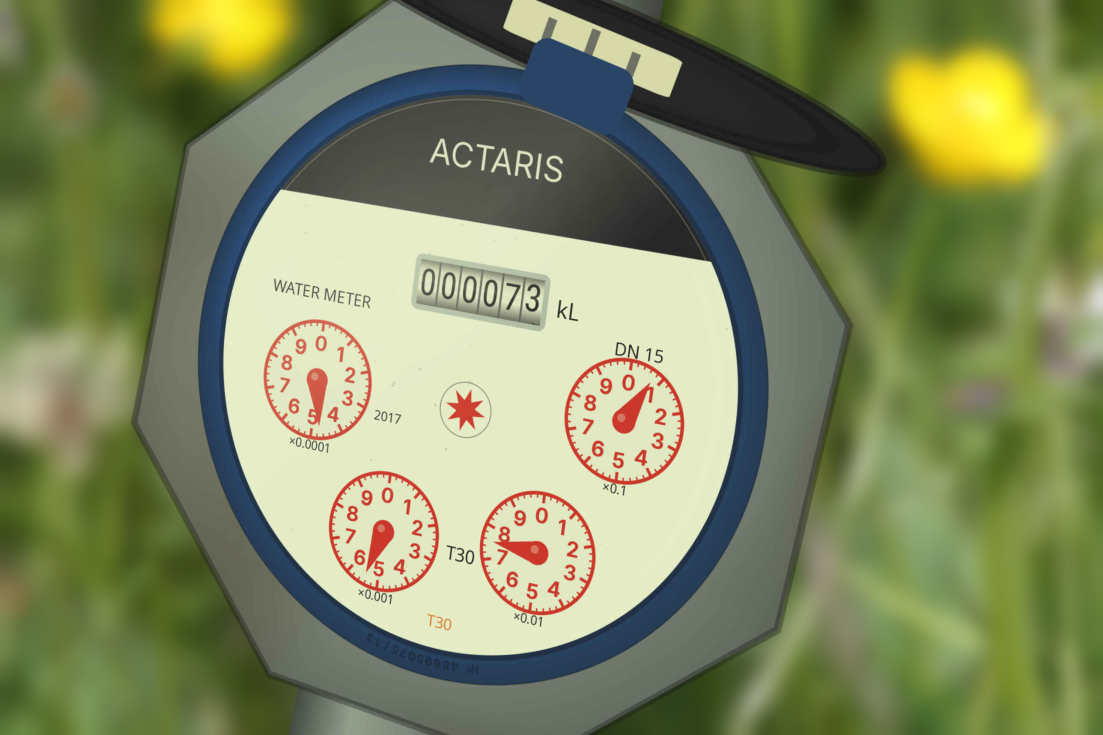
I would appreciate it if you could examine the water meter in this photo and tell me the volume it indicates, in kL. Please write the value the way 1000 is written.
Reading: 73.0754
